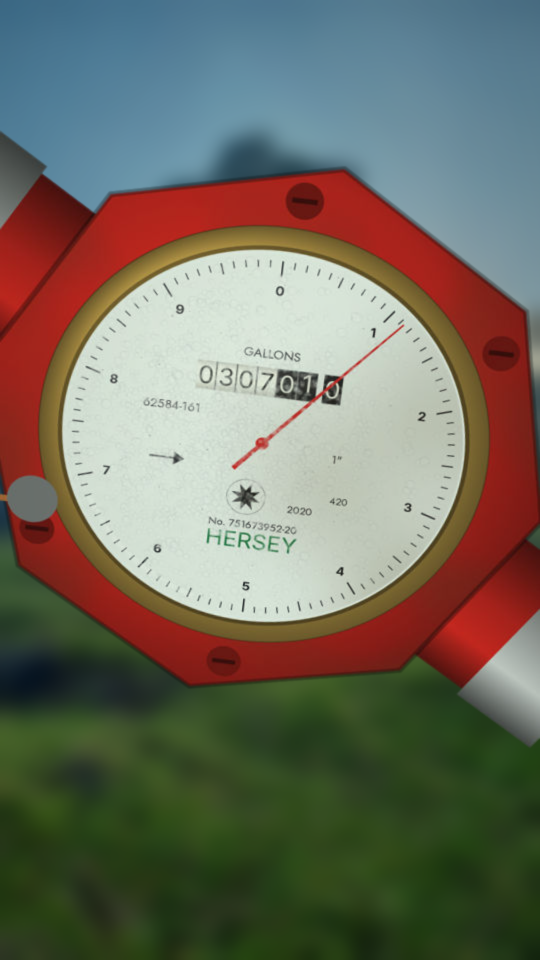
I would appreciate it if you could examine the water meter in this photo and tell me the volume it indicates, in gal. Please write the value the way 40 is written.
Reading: 307011.1
